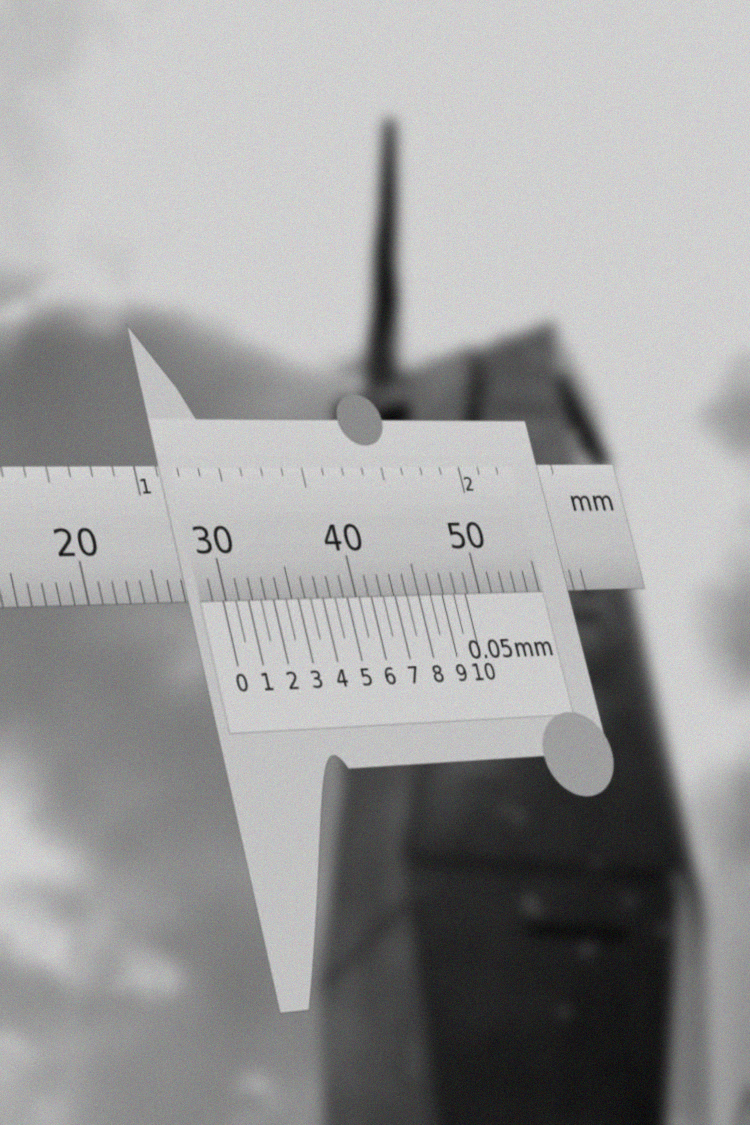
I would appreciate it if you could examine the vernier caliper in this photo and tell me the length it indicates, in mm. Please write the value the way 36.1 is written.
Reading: 29.8
